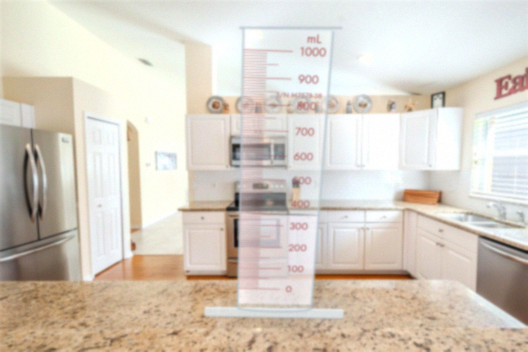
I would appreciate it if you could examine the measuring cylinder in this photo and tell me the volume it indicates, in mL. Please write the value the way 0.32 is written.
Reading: 350
